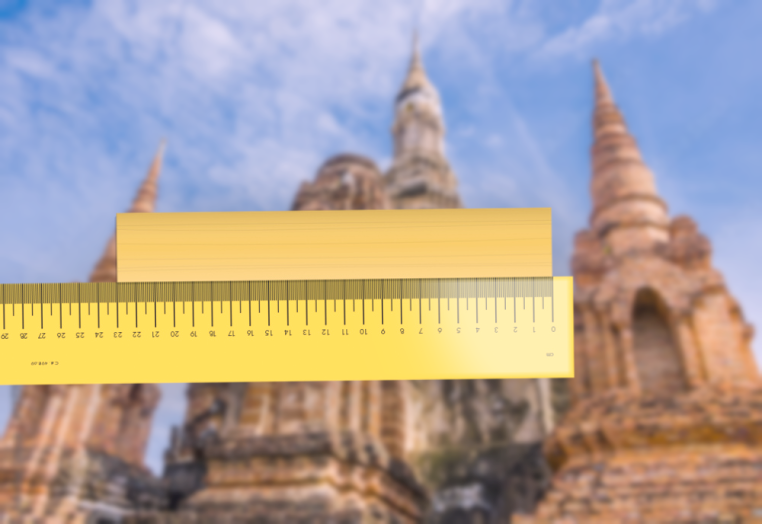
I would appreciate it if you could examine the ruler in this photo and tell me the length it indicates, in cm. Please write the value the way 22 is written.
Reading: 23
